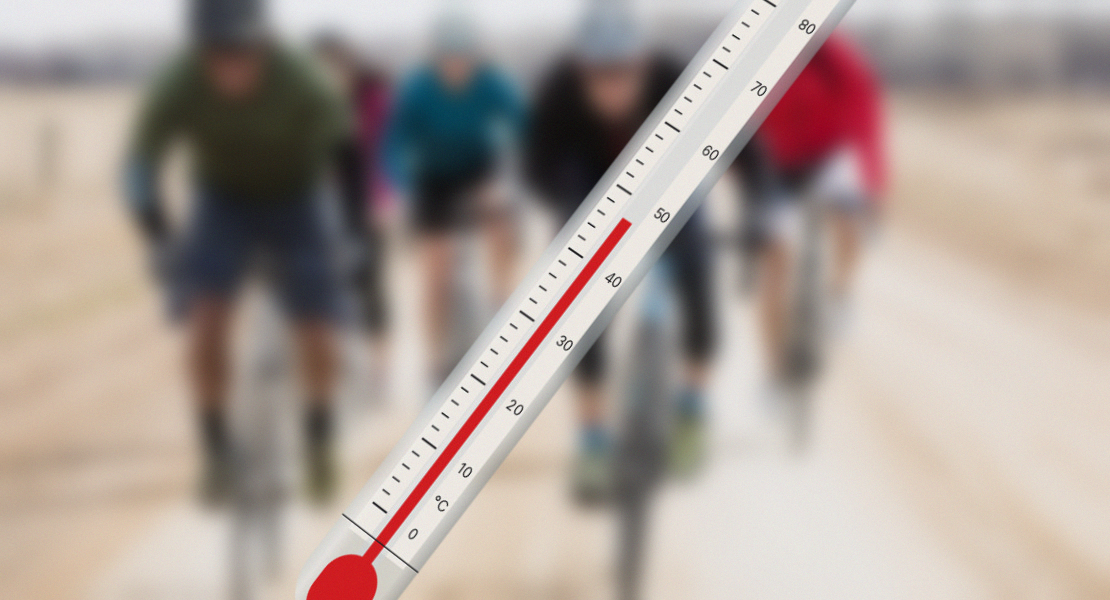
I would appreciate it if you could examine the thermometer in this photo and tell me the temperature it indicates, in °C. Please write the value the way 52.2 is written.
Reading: 47
